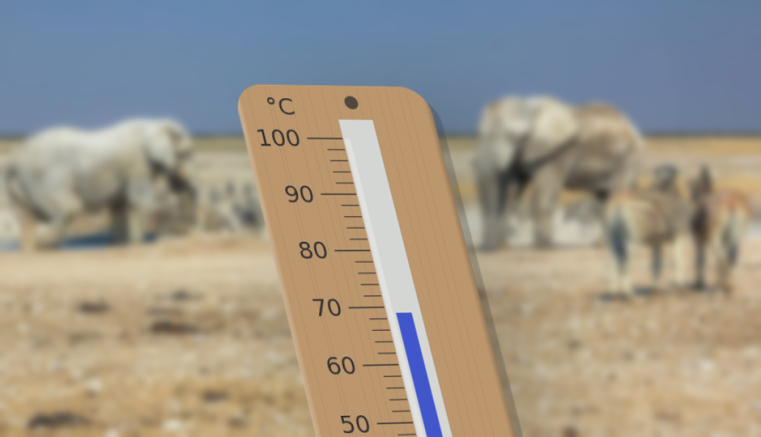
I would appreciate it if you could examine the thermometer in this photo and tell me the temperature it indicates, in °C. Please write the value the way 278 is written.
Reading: 69
